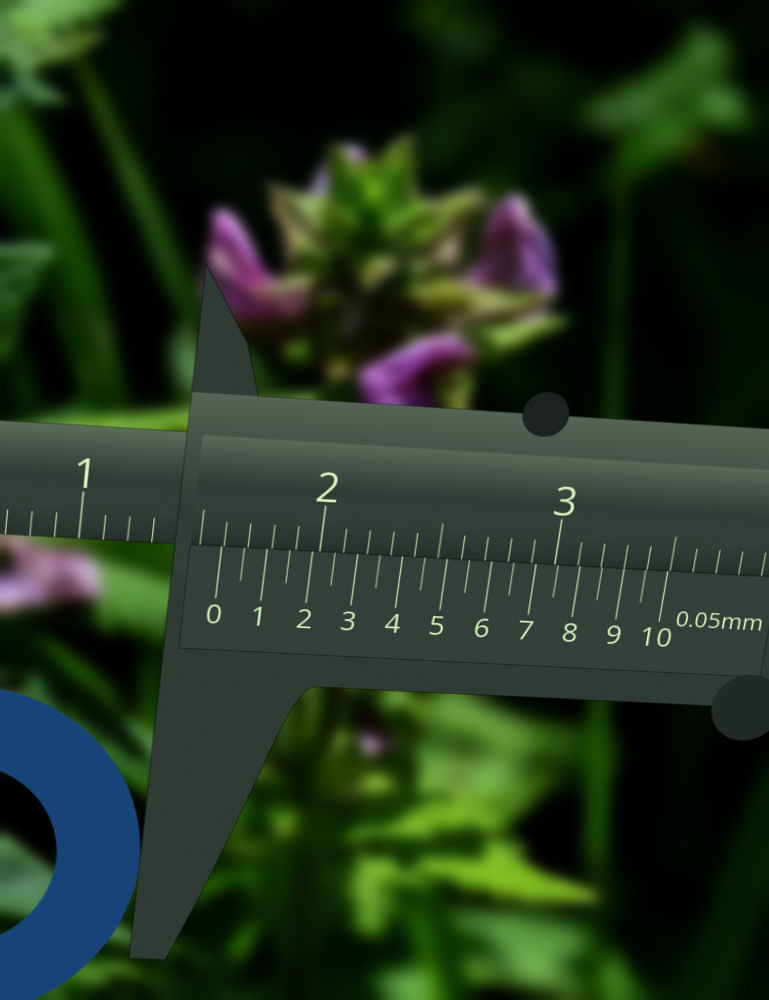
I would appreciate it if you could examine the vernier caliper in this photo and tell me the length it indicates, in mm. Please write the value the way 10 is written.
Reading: 15.9
